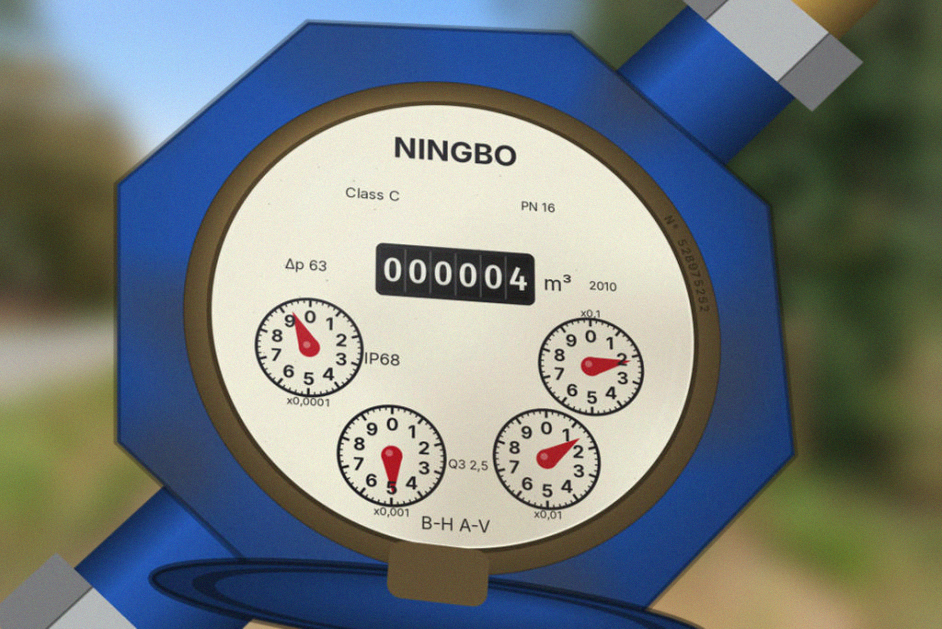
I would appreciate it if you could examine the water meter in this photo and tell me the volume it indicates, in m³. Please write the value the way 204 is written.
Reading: 4.2149
